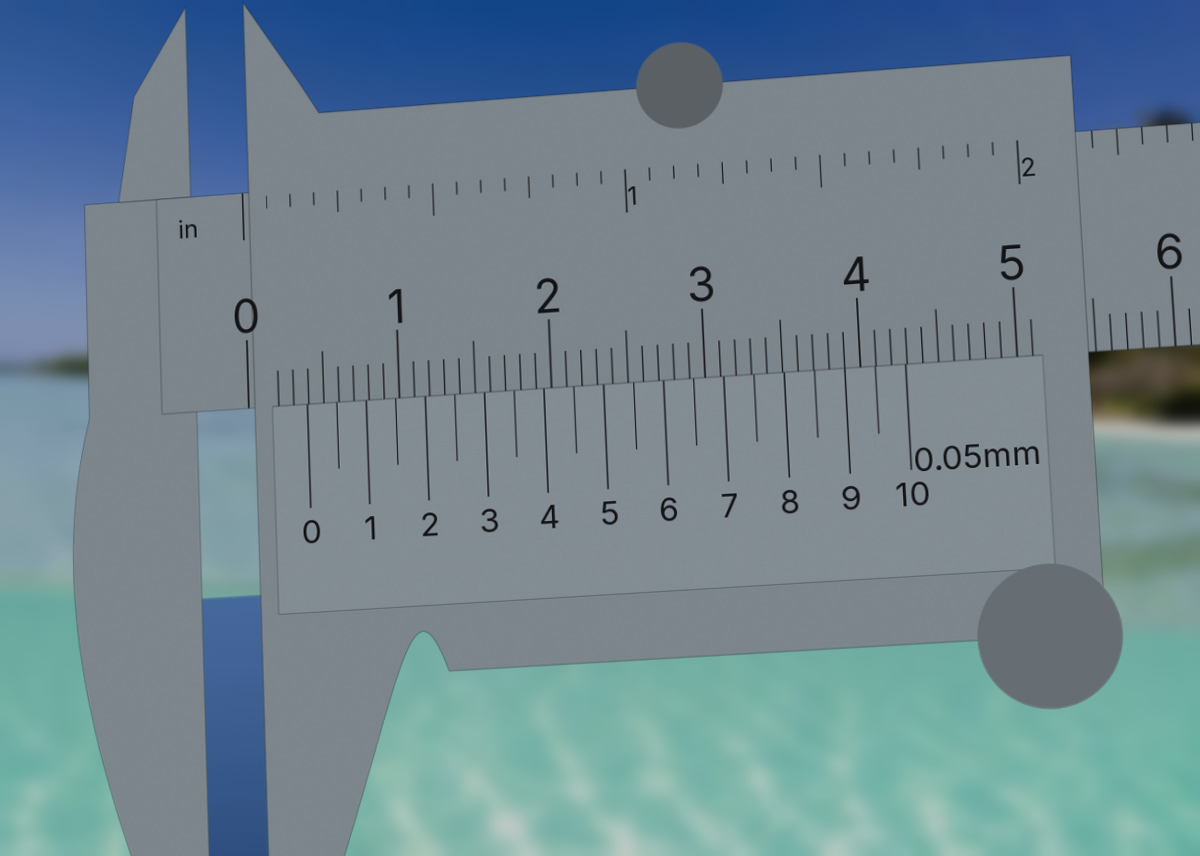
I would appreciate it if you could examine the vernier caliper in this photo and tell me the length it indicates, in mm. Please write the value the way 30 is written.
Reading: 3.9
